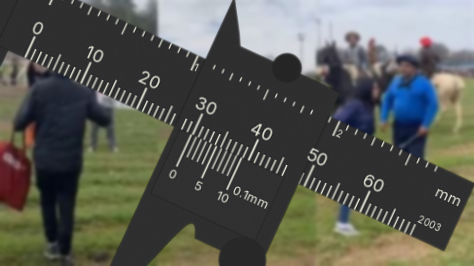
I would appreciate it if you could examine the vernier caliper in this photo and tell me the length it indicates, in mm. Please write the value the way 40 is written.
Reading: 29.8
